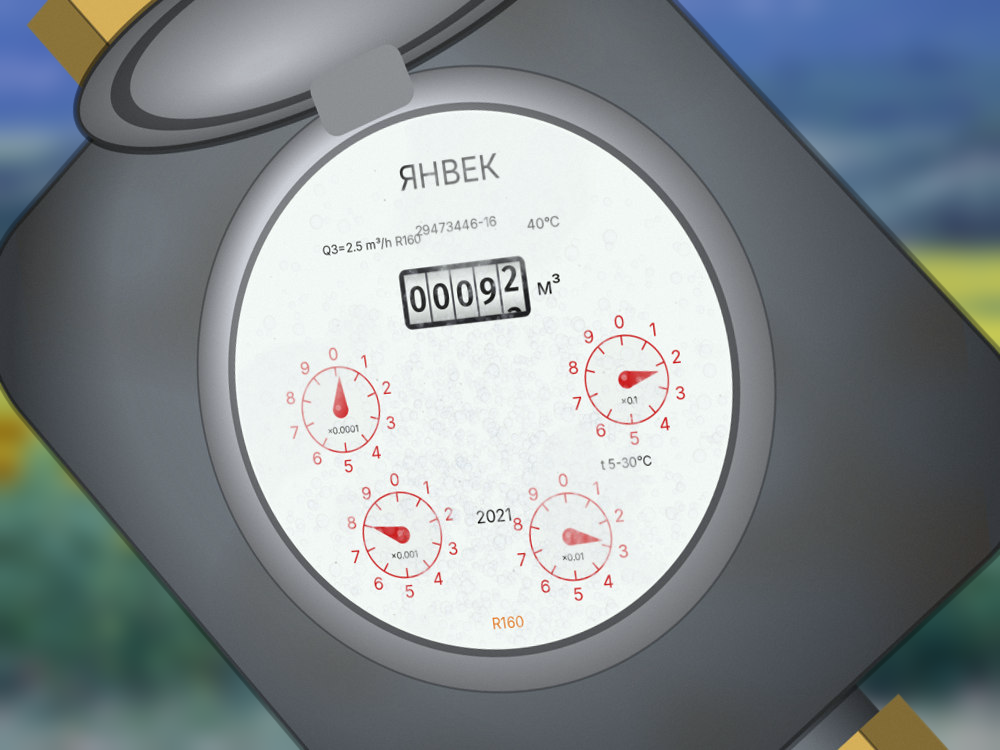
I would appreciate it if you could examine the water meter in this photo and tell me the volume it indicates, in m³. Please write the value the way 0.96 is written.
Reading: 92.2280
